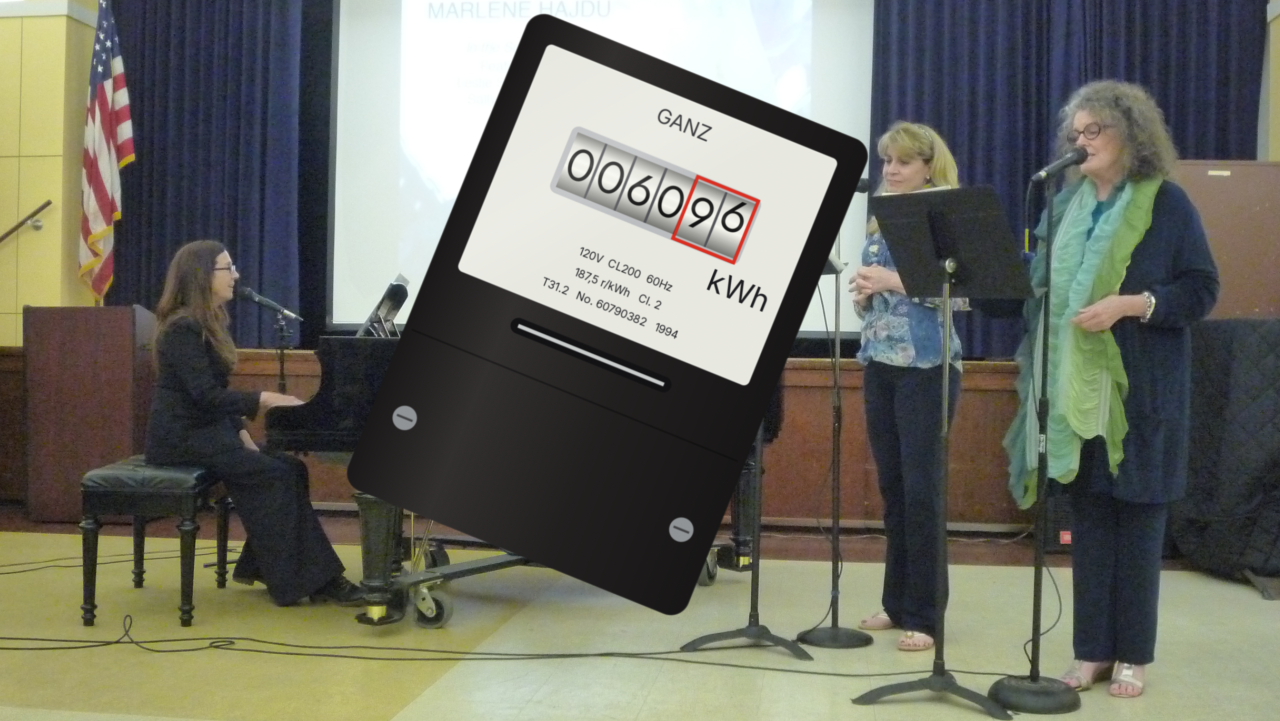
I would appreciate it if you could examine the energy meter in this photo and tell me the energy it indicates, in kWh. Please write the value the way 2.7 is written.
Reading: 60.96
